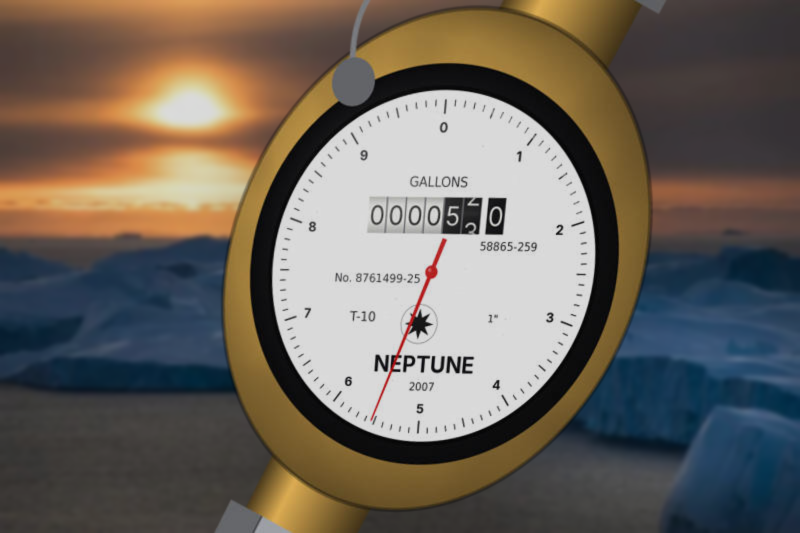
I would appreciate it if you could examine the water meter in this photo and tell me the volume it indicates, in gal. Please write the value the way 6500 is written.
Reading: 525.5
